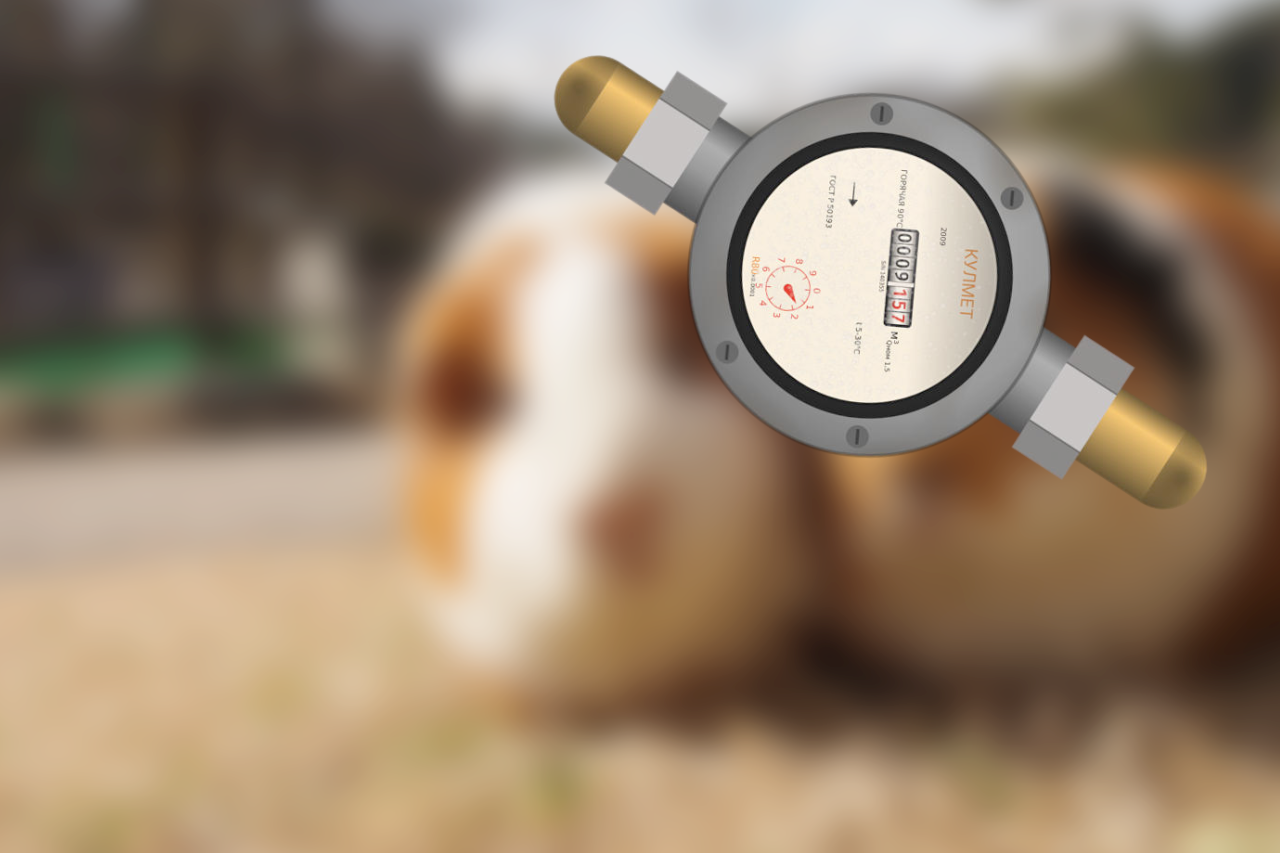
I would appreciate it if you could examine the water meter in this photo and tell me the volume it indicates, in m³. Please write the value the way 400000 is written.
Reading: 9.1571
